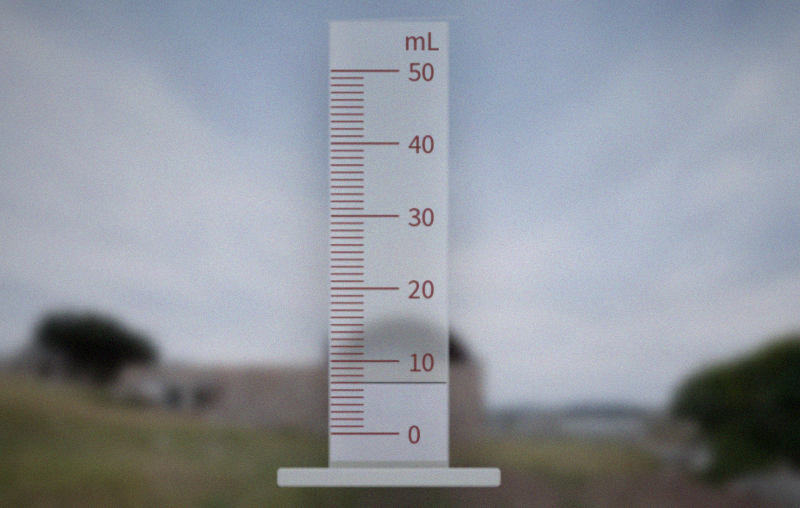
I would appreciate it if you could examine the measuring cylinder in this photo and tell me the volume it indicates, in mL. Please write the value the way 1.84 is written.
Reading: 7
